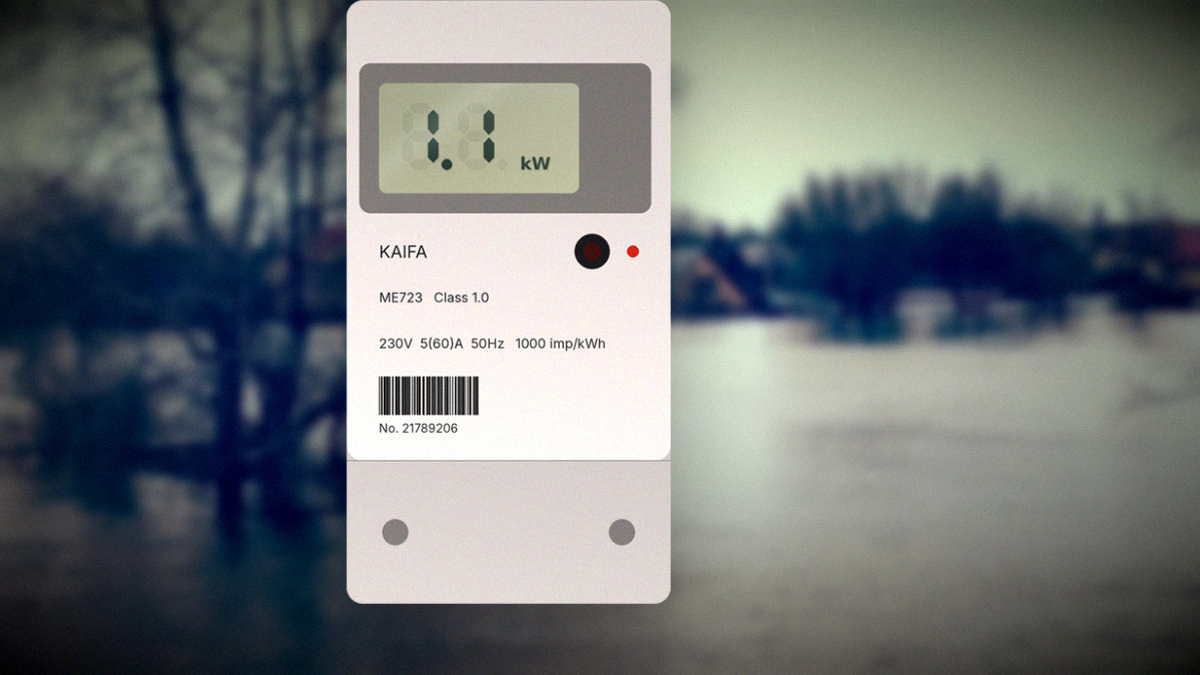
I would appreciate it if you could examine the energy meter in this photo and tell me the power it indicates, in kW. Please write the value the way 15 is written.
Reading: 1.1
